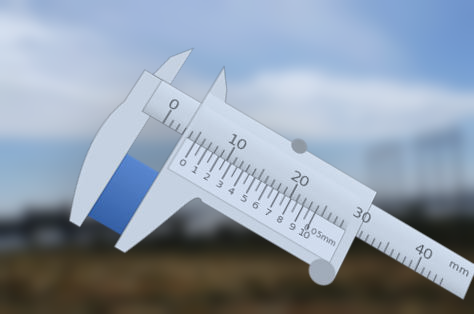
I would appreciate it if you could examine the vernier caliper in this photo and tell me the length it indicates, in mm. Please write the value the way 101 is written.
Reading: 5.0
